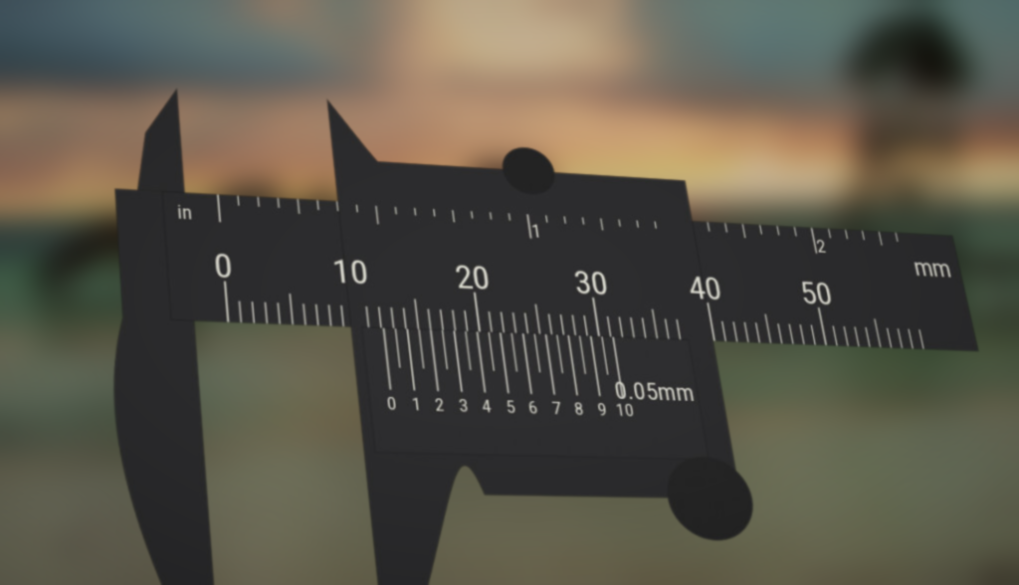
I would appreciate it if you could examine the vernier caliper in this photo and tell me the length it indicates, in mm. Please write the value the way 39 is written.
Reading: 12.2
